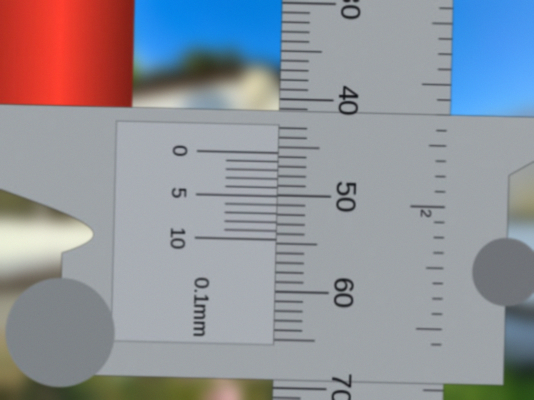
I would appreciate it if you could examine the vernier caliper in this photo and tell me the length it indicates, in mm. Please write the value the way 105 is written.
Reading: 45.6
